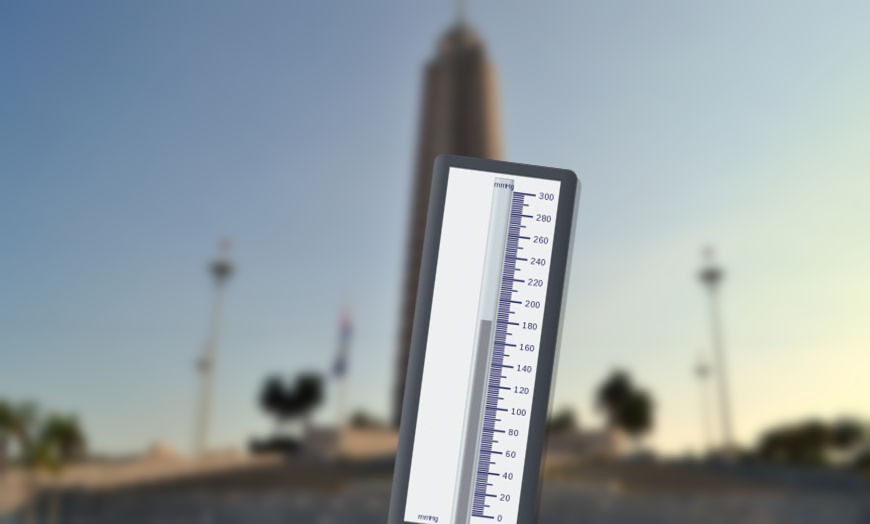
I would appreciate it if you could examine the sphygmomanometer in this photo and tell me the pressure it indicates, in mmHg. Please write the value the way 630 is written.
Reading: 180
